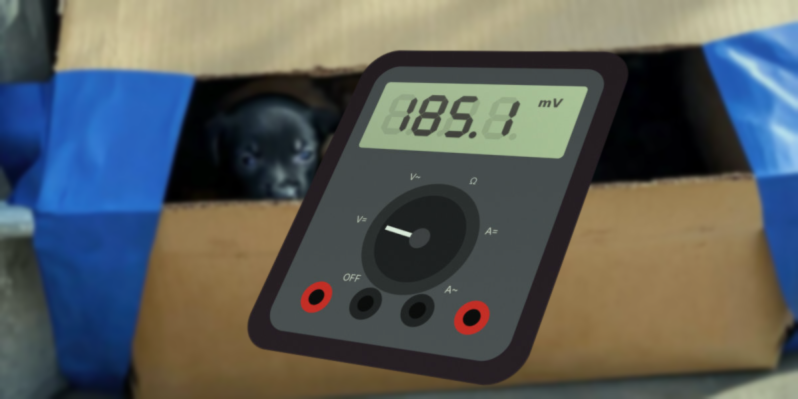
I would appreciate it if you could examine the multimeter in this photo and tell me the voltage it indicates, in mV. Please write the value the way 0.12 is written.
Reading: 185.1
